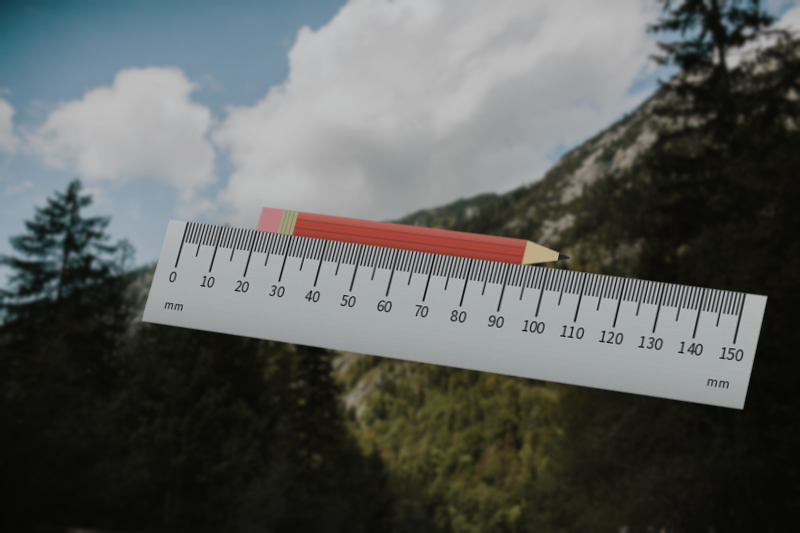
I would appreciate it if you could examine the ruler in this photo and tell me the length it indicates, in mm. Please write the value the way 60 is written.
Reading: 85
